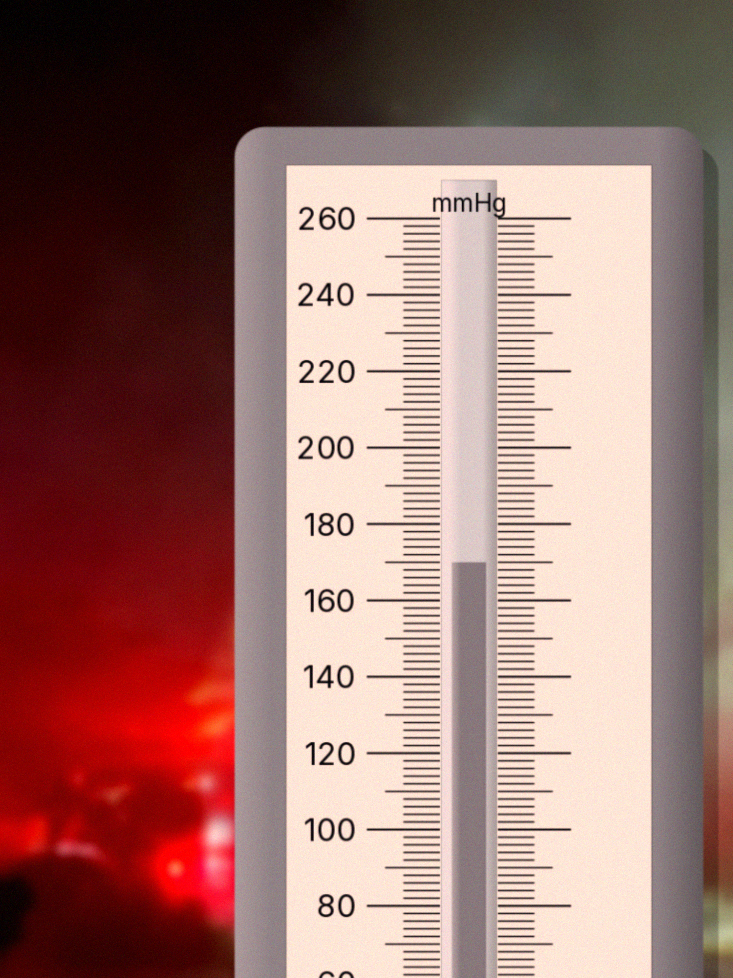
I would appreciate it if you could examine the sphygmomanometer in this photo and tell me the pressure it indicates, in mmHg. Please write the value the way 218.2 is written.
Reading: 170
